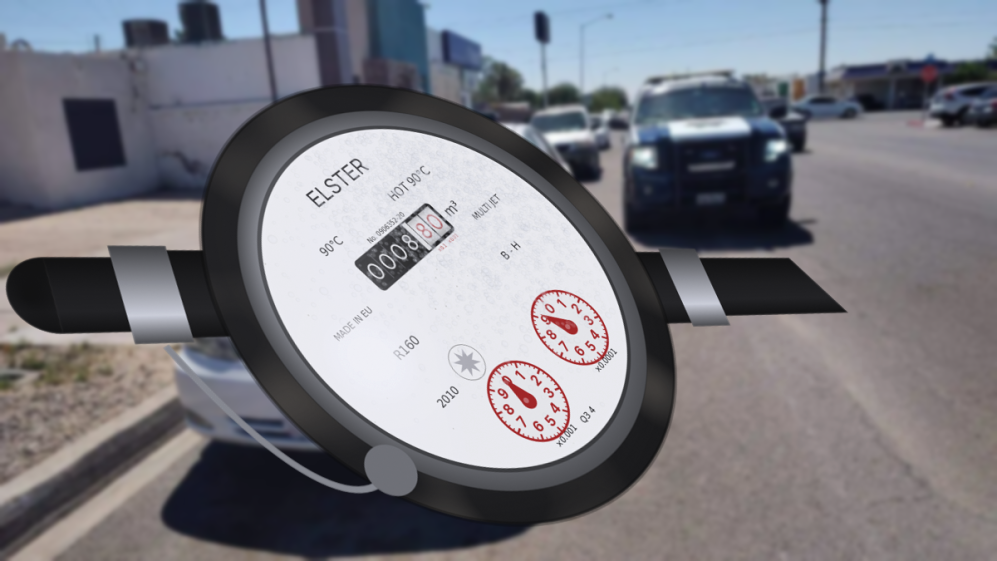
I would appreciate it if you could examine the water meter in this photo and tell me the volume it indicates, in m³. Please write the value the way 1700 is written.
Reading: 8.7999
